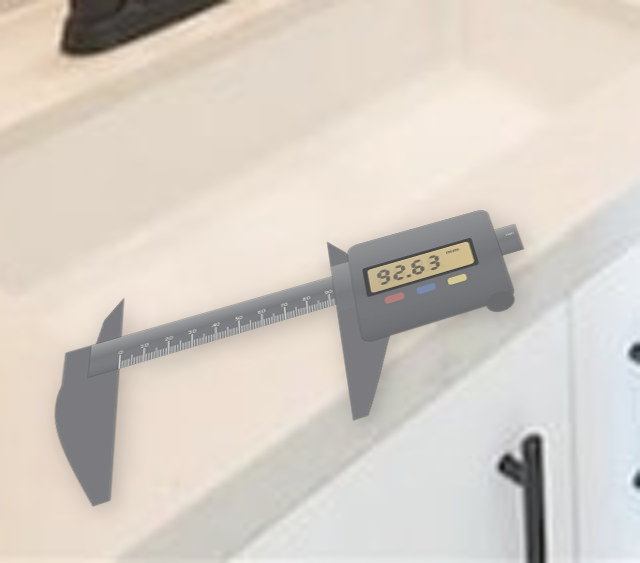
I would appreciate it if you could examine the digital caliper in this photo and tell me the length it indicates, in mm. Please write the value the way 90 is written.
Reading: 92.63
